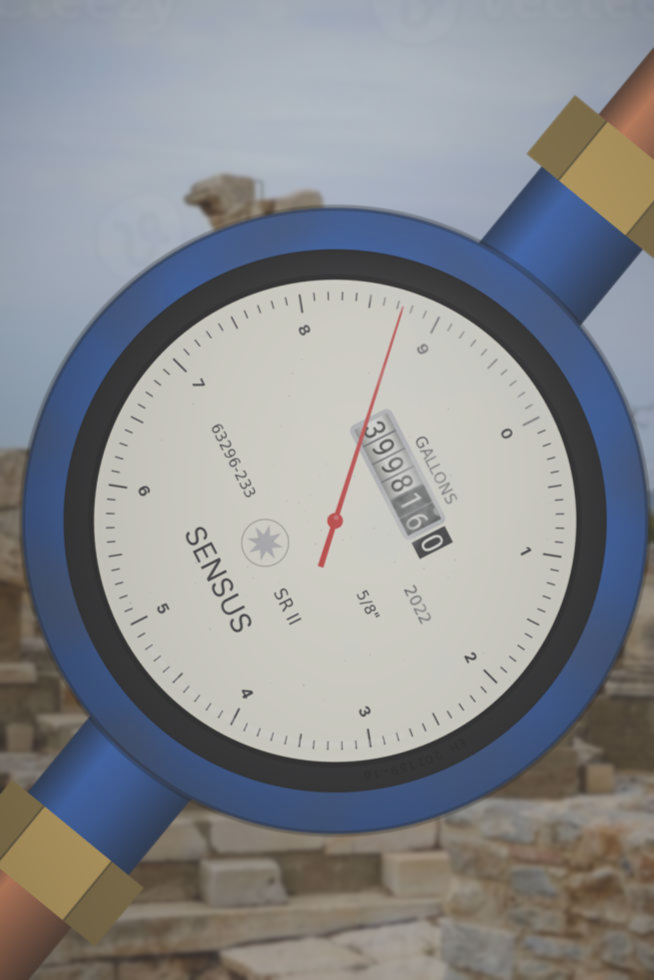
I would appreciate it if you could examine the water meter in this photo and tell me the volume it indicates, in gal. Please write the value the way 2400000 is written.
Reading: 3998158.7
